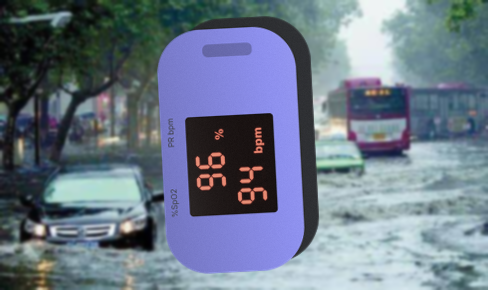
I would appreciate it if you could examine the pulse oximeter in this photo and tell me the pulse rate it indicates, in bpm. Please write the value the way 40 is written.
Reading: 94
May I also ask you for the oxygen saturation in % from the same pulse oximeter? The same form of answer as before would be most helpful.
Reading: 96
